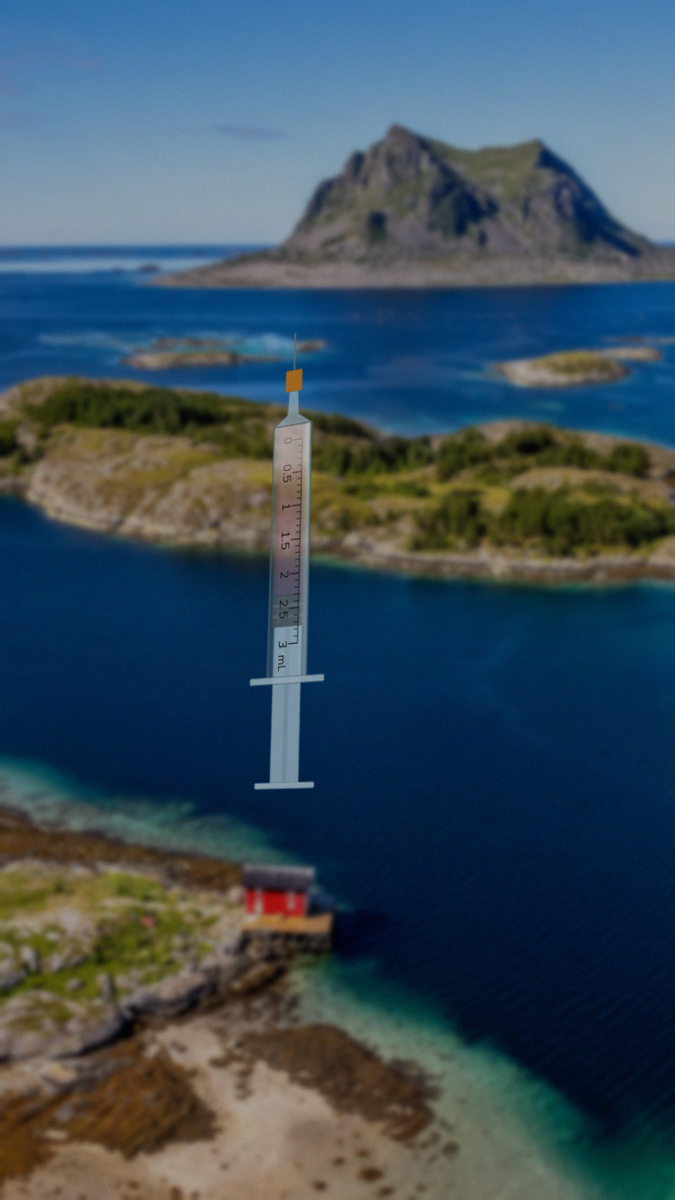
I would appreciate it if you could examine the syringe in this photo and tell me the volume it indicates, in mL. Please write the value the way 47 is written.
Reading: 2.3
